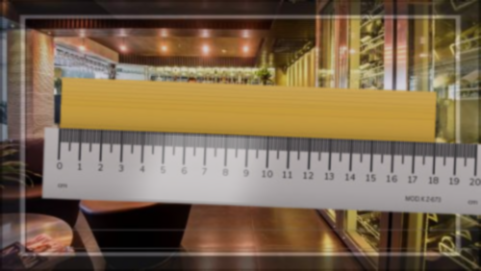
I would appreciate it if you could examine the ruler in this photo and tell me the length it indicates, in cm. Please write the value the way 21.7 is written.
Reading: 18
